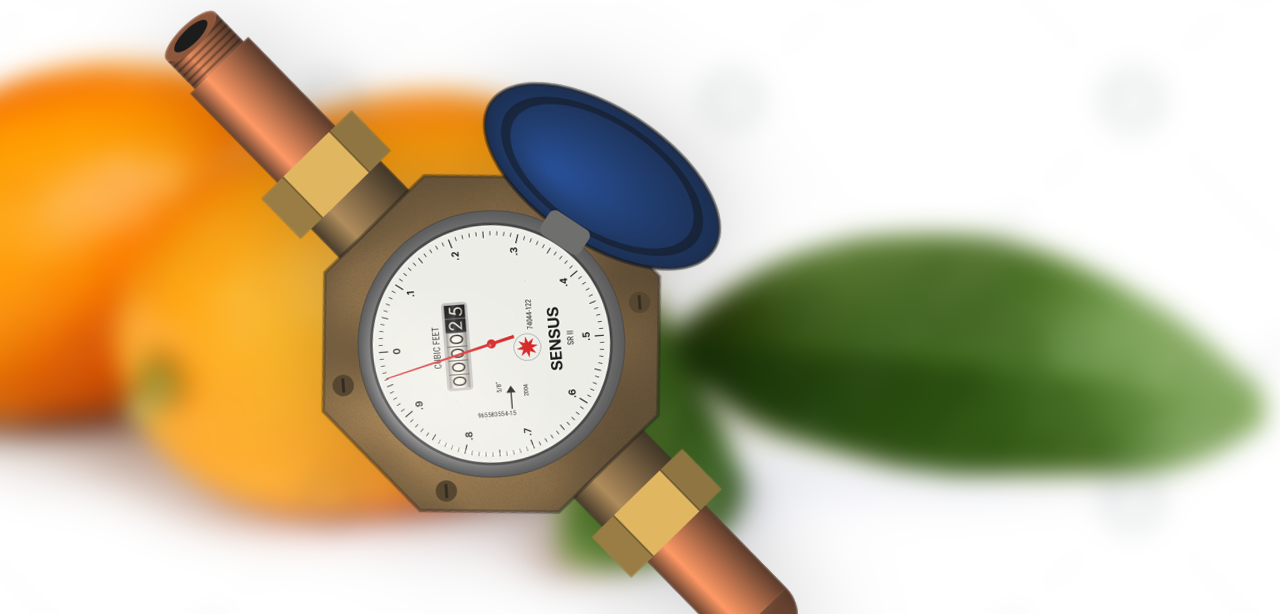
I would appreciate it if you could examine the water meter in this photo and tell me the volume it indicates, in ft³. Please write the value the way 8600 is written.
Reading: 24.96
